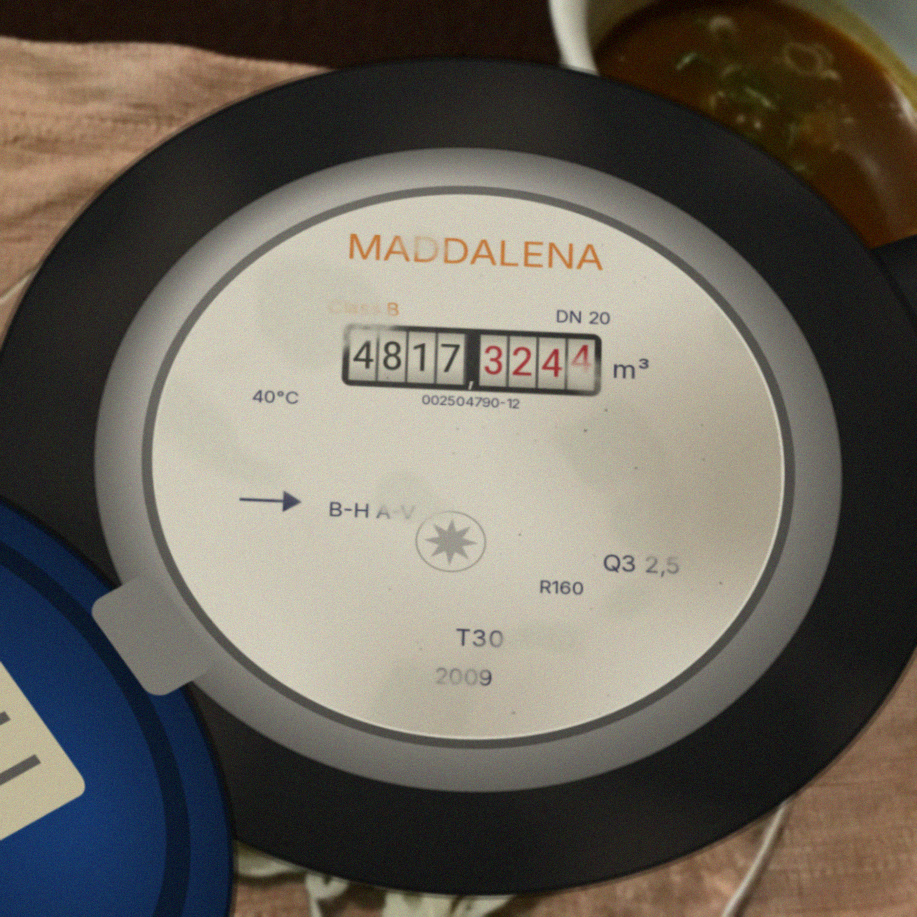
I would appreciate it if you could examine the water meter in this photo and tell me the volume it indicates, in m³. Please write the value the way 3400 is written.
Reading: 4817.3244
